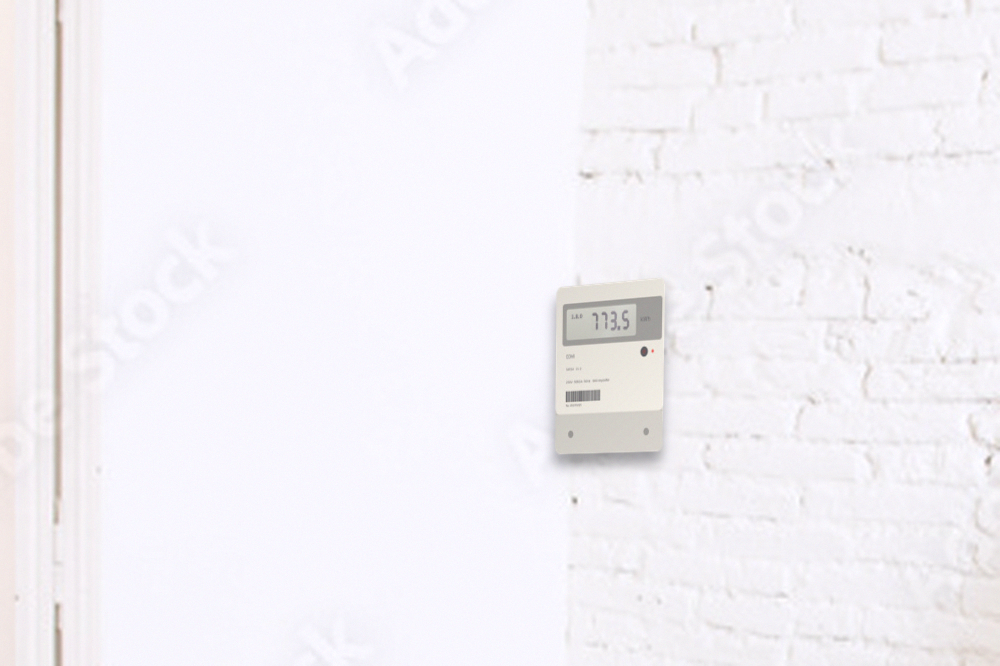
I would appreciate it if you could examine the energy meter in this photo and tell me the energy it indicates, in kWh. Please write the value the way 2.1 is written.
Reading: 773.5
